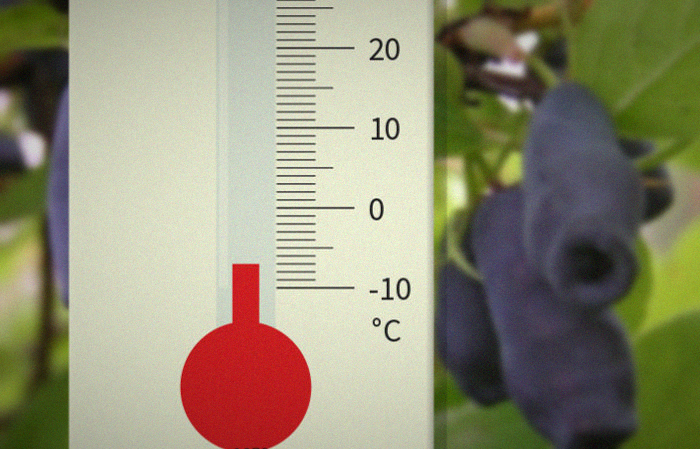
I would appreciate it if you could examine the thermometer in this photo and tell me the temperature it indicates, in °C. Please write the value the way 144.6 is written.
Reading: -7
